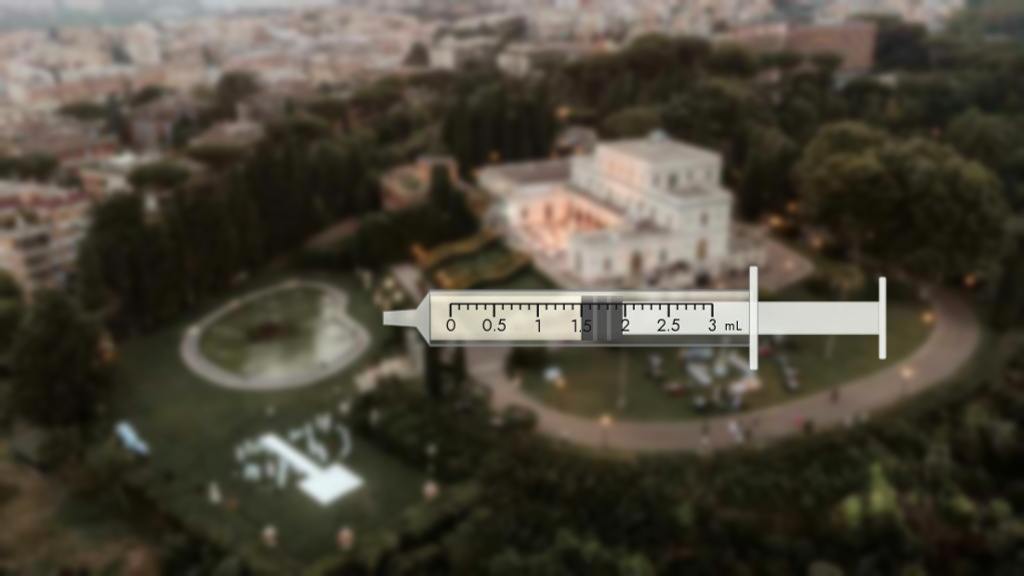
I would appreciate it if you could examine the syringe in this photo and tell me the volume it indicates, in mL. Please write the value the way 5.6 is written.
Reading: 1.5
